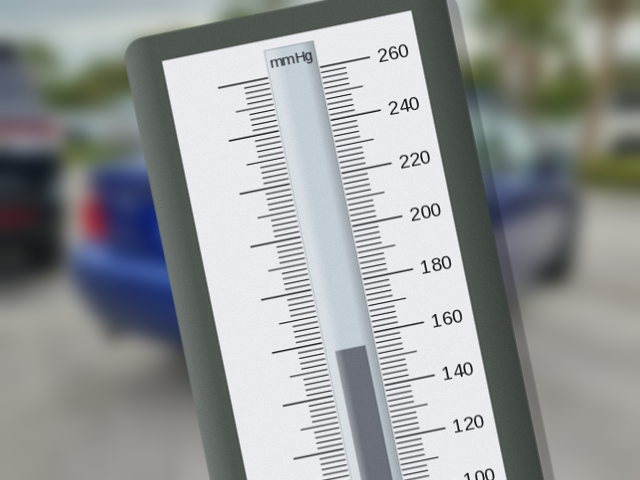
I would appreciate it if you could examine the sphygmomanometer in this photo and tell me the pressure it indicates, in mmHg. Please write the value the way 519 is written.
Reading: 156
